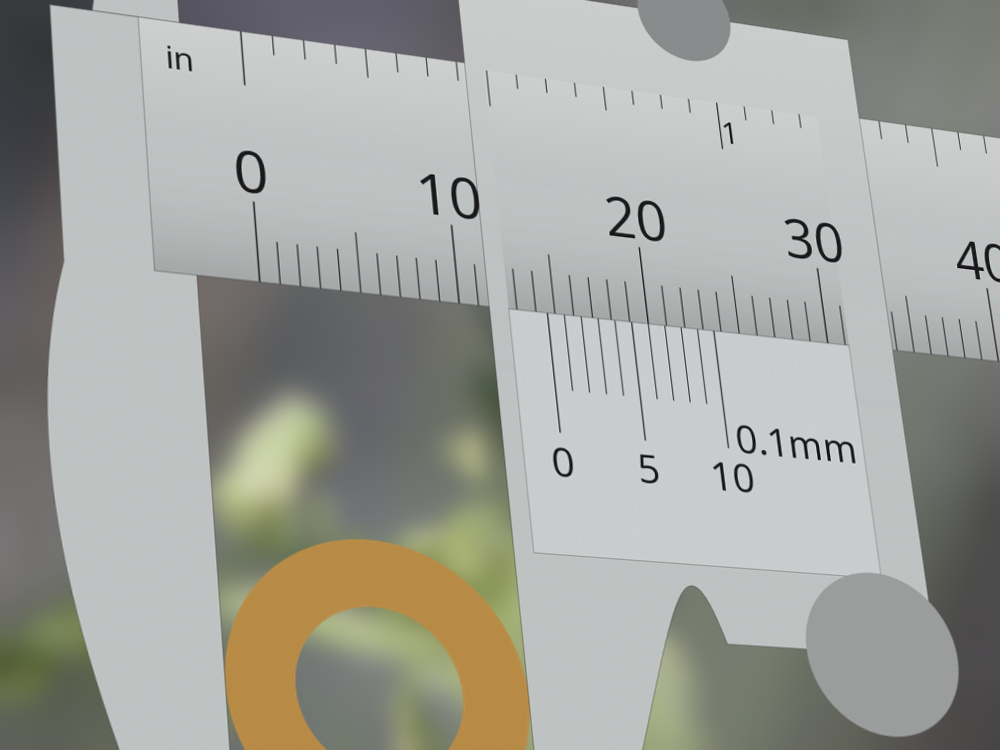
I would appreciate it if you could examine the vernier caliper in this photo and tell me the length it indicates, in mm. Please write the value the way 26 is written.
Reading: 14.6
